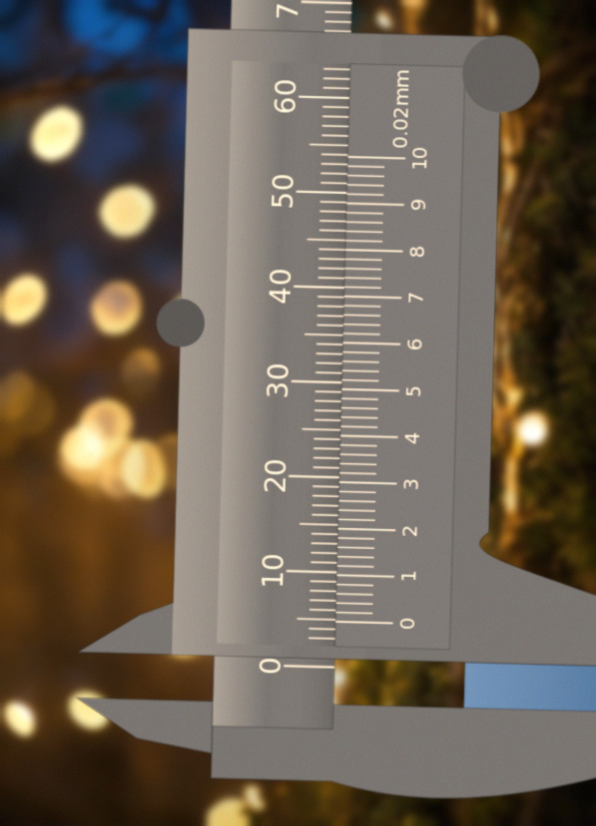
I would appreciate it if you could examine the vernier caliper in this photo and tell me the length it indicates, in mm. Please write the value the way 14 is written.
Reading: 4.8
